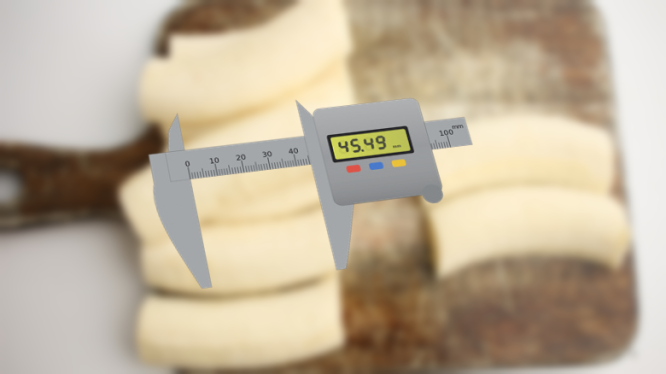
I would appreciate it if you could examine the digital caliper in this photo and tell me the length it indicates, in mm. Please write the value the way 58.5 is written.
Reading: 45.49
